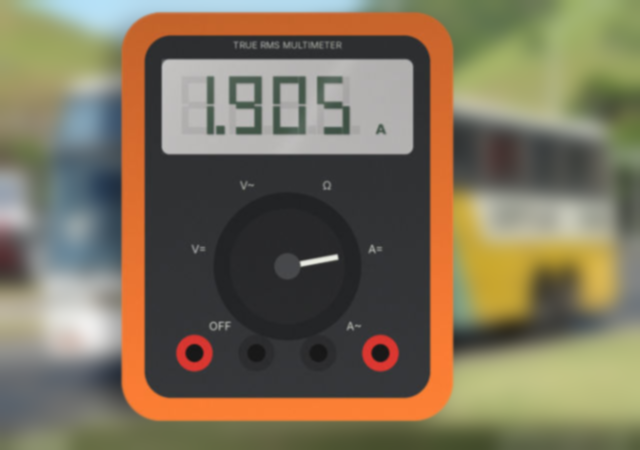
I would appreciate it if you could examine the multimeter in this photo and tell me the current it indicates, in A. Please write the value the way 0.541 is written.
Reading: 1.905
